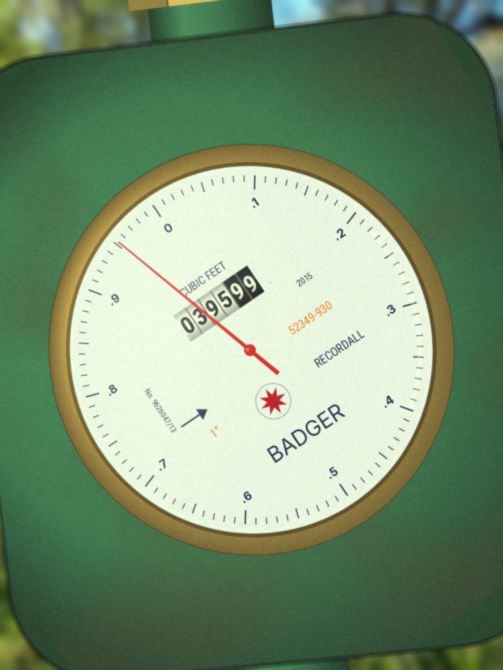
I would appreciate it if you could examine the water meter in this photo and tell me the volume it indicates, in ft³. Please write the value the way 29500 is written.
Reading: 39598.95
